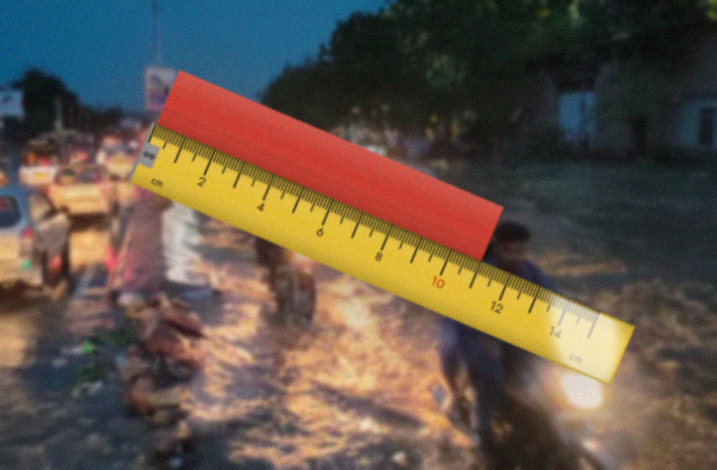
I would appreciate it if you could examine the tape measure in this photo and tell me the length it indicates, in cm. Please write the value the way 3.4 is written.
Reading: 11
